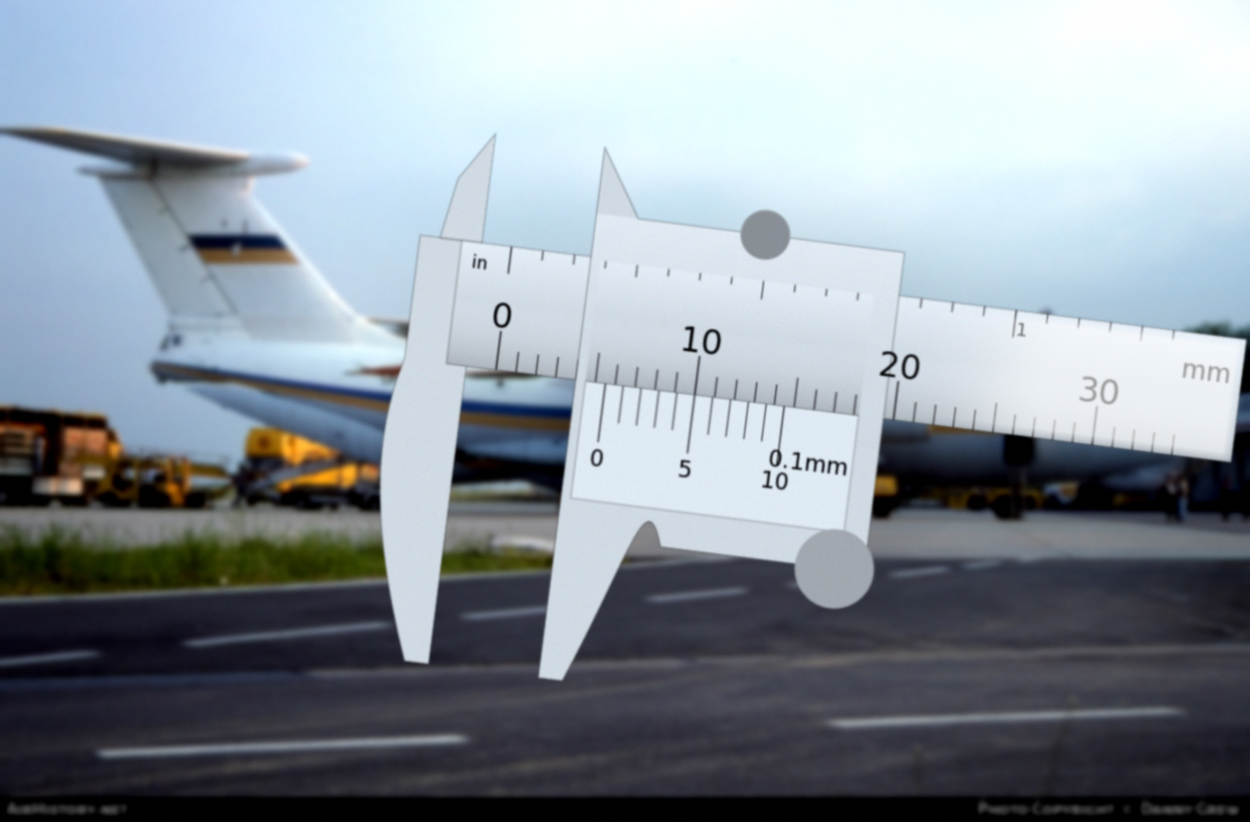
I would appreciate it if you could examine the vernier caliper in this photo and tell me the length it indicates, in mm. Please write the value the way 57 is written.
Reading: 5.5
